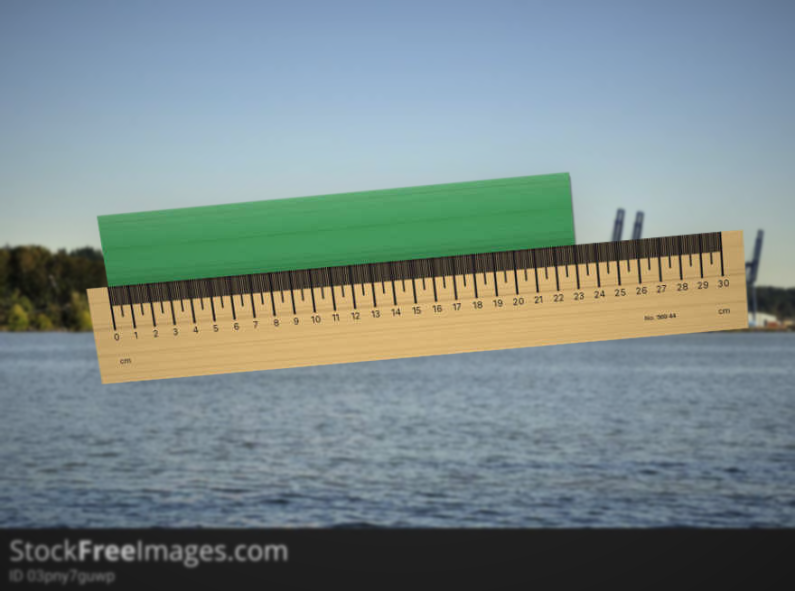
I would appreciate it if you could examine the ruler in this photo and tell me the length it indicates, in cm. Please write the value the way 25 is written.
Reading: 23
